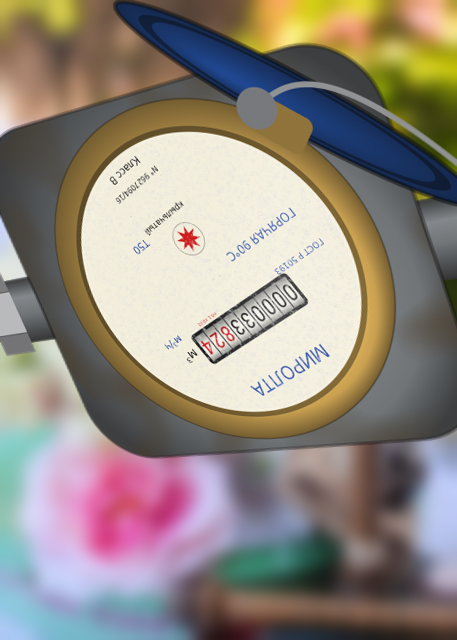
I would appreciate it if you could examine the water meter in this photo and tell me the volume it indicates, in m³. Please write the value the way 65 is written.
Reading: 33.824
